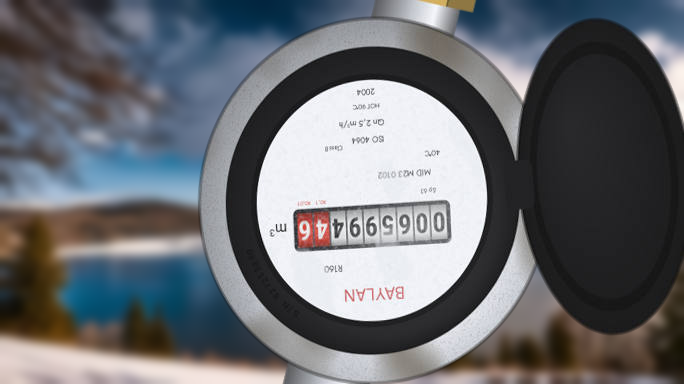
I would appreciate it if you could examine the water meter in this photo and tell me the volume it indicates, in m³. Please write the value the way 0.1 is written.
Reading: 65994.46
